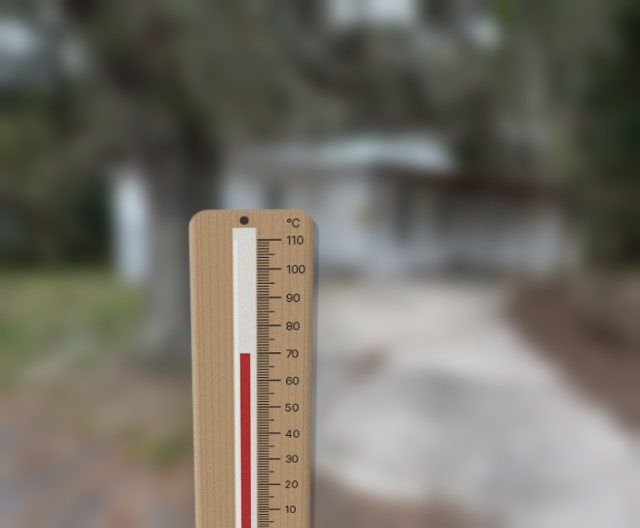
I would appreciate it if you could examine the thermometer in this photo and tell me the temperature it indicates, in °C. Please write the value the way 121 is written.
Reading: 70
